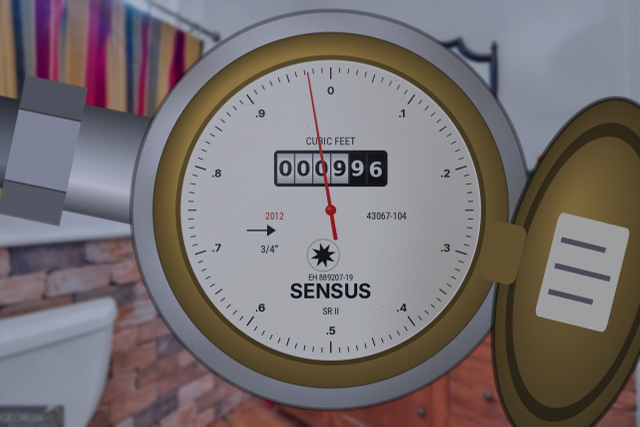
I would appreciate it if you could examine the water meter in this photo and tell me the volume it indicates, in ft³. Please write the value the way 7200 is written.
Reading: 995.97
